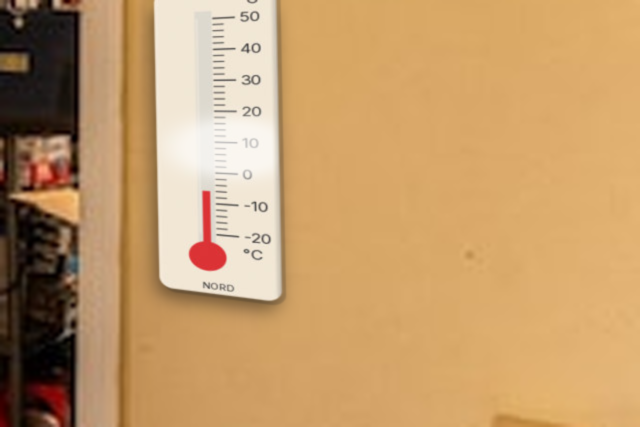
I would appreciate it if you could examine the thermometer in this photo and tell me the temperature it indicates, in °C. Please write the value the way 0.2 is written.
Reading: -6
